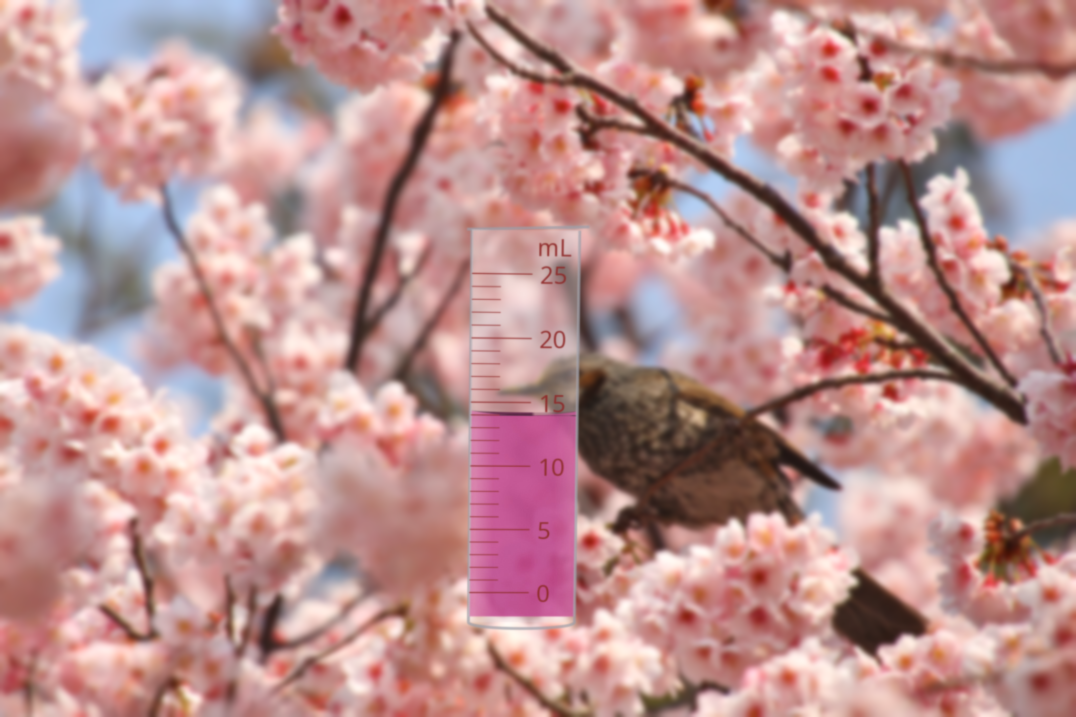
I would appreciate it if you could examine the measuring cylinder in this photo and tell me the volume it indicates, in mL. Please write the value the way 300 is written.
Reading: 14
